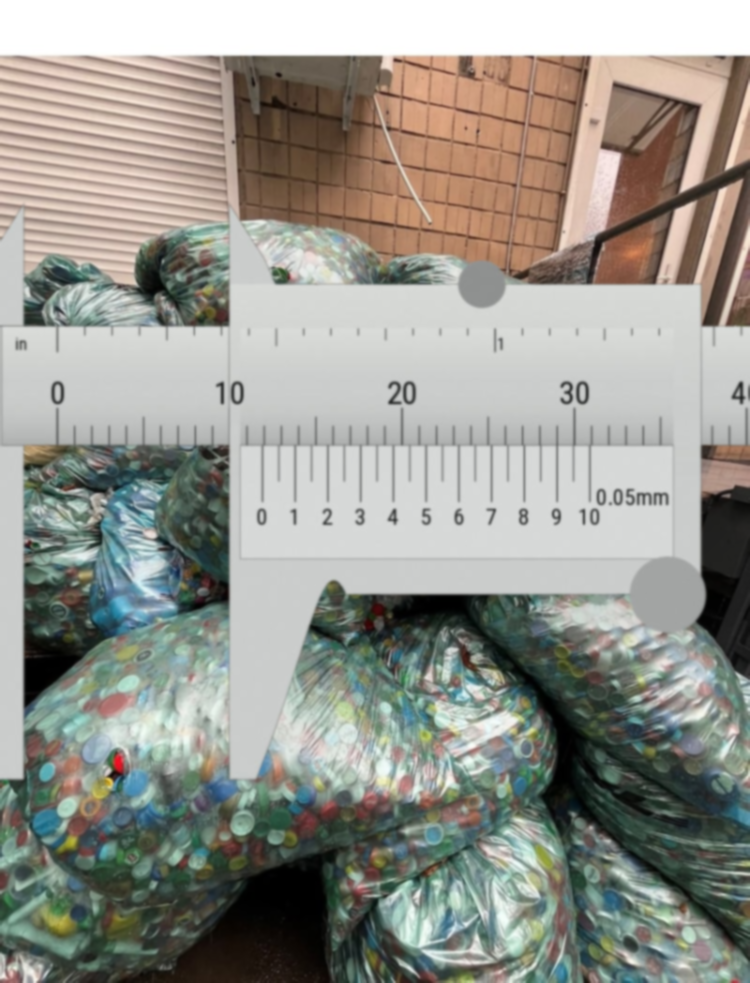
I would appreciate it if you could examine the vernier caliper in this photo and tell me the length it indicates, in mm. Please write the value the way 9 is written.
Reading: 11.9
